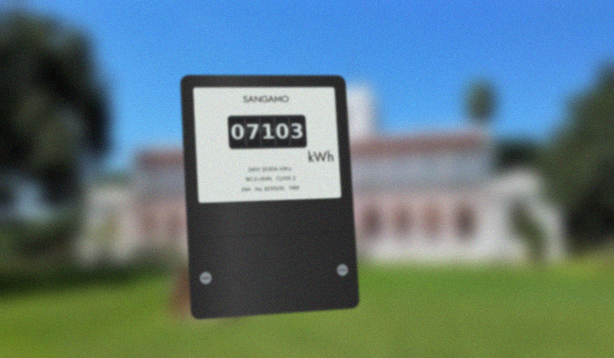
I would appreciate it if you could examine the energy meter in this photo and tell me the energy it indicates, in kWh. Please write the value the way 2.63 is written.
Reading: 7103
